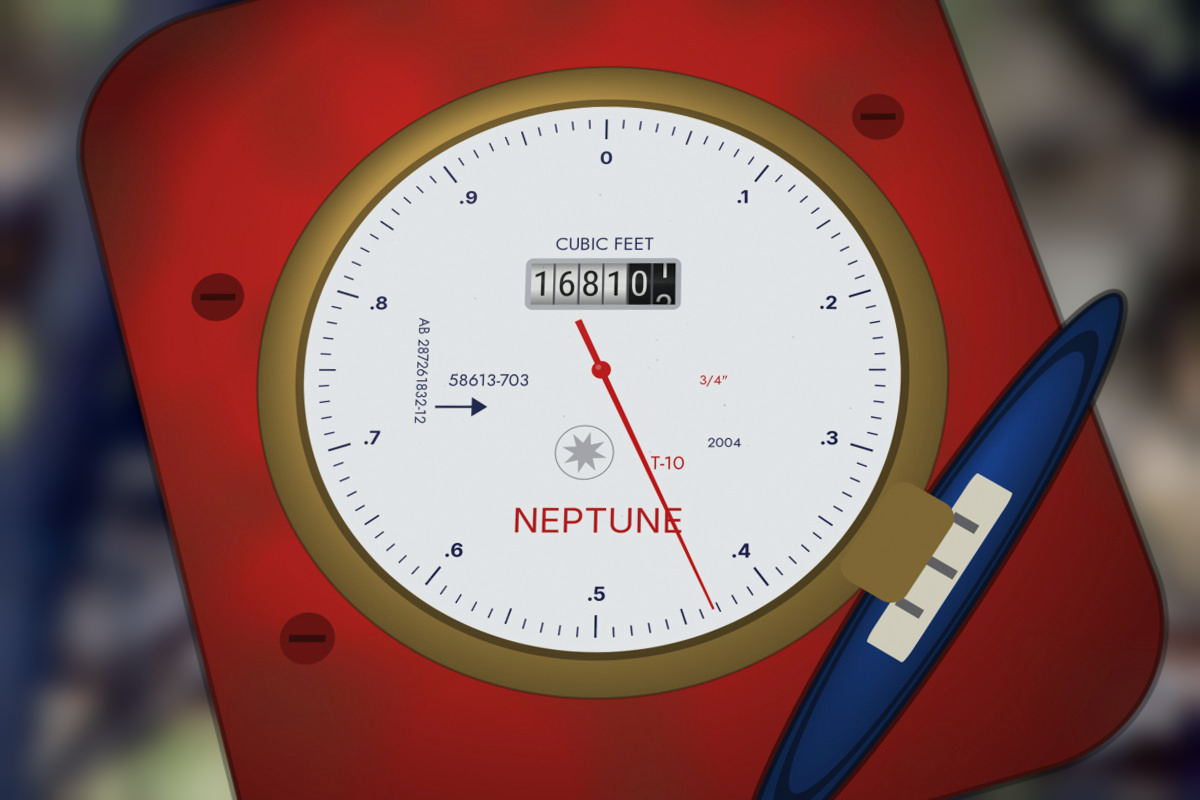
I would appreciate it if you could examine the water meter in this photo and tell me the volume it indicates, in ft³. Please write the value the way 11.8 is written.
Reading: 168101.43
